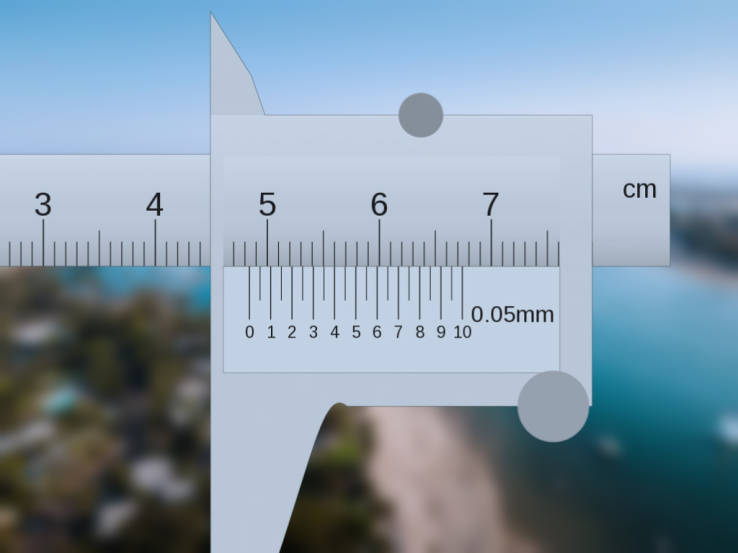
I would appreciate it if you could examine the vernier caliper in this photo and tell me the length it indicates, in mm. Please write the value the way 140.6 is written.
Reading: 48.4
